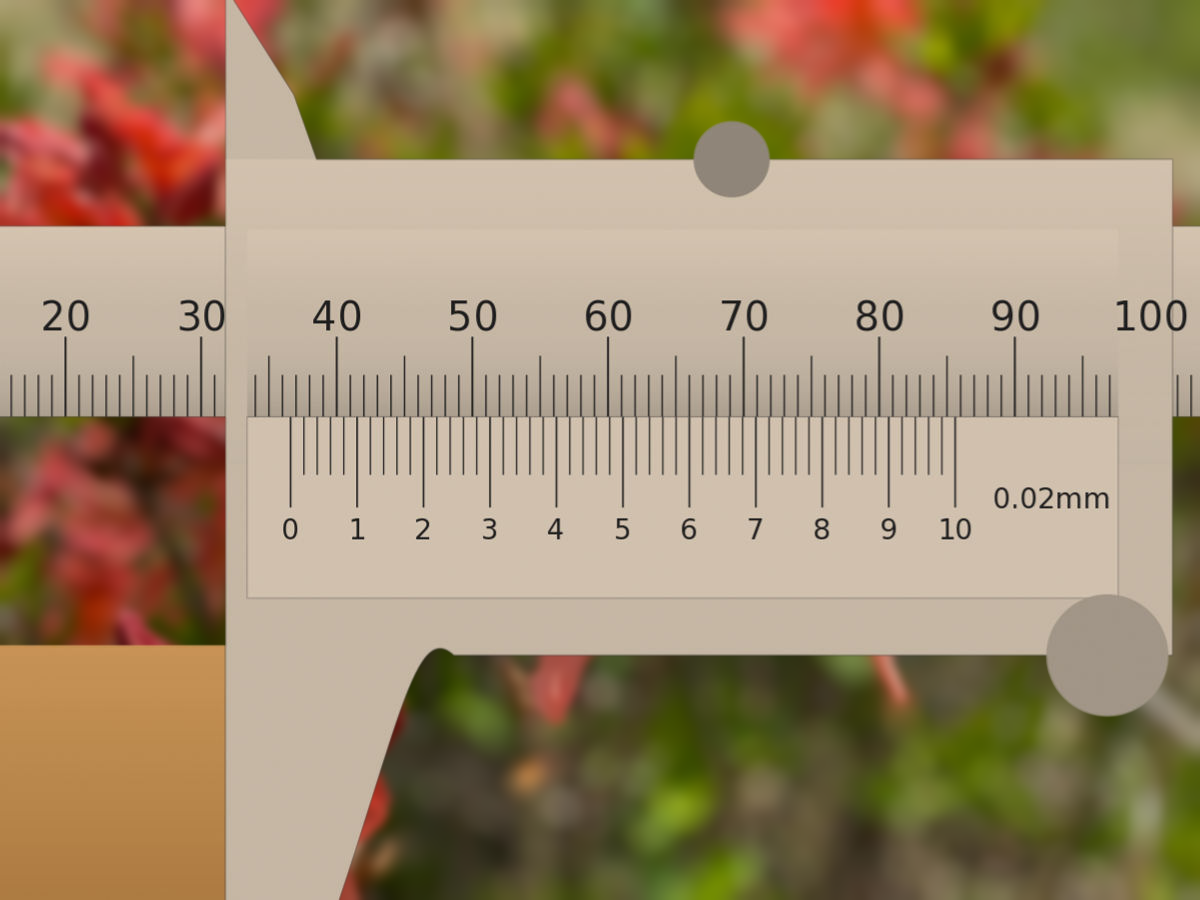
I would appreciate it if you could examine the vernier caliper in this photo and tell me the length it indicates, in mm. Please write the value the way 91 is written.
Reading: 36.6
